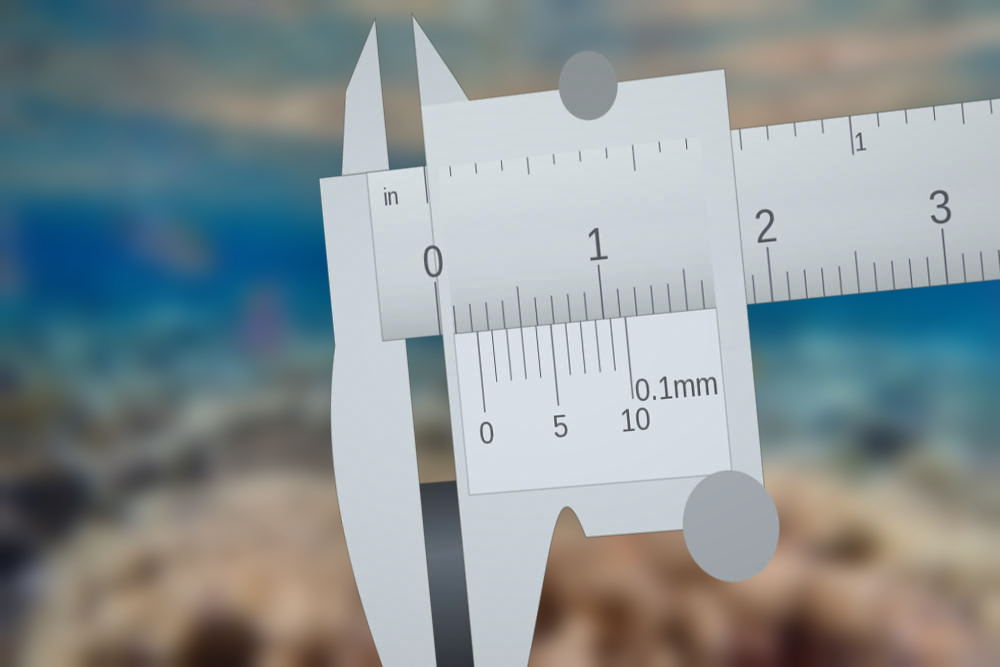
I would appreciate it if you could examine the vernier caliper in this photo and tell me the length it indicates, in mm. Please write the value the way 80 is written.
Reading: 2.3
